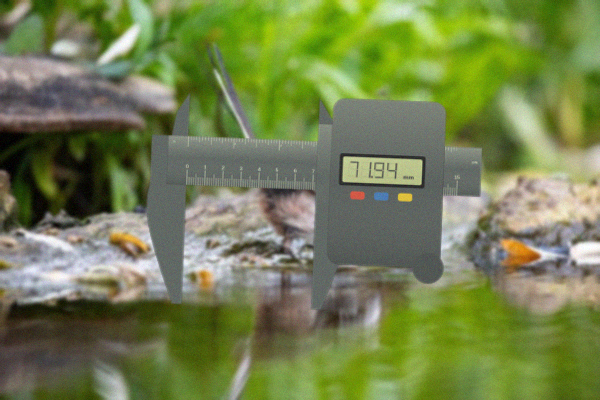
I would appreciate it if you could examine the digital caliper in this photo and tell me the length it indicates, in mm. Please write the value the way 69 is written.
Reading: 71.94
